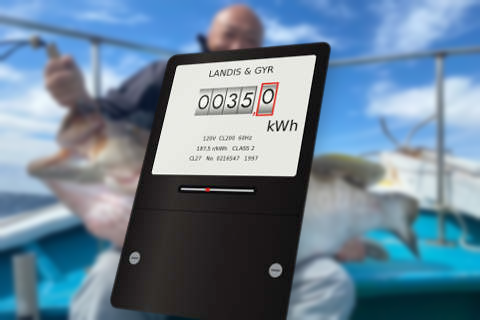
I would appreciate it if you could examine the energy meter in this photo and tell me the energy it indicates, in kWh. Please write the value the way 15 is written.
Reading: 35.0
